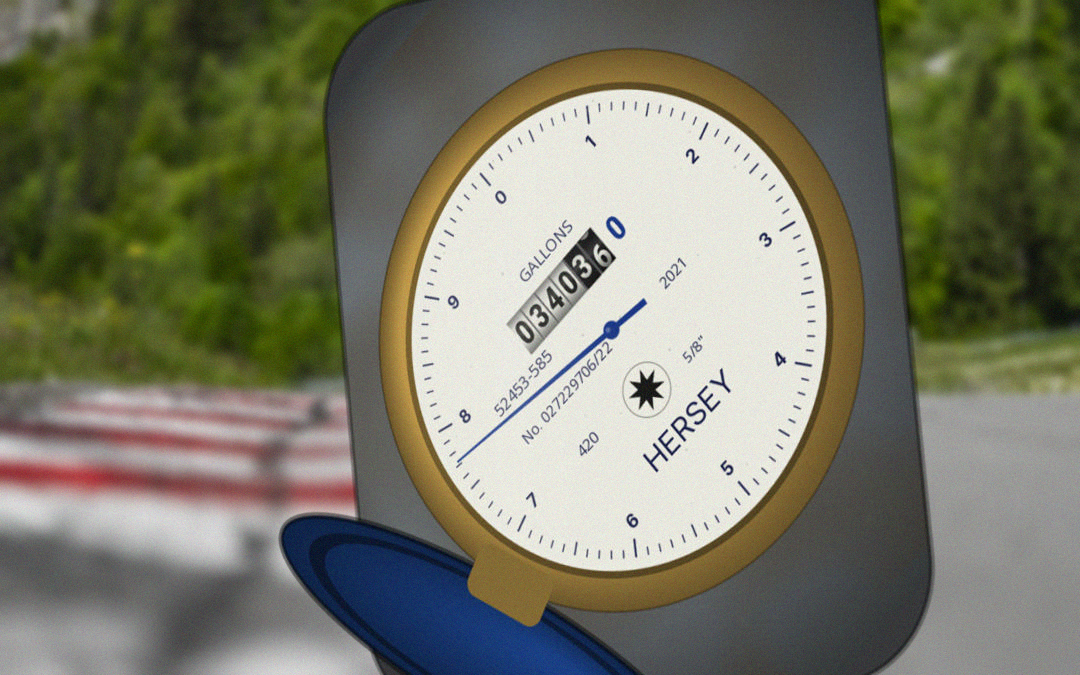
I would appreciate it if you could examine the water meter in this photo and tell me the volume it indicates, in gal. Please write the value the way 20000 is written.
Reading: 340357.7
